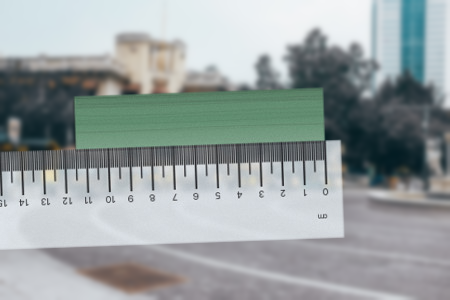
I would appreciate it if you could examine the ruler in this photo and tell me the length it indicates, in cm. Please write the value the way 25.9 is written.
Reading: 11.5
